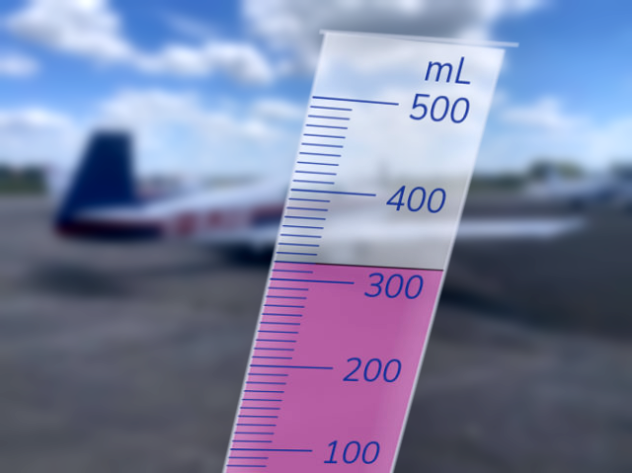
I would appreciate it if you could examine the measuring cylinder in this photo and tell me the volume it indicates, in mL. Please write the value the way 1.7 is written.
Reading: 320
